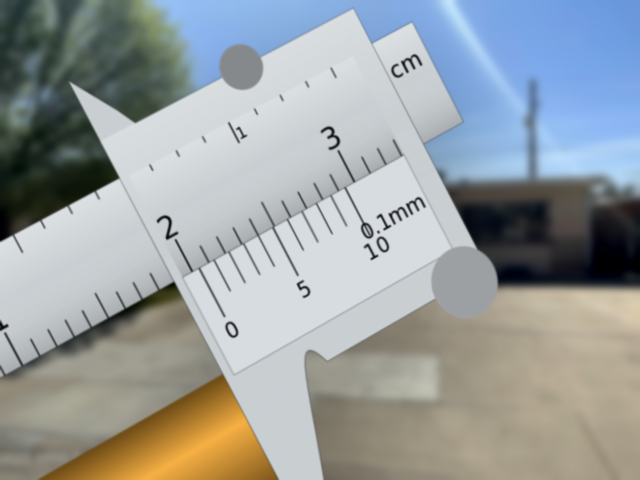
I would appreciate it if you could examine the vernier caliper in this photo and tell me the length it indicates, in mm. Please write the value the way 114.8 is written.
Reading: 20.4
